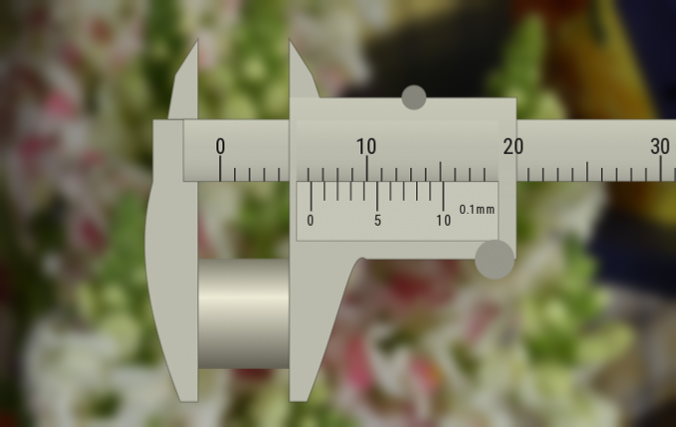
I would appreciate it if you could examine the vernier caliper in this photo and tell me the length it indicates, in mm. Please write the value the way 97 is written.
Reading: 6.2
